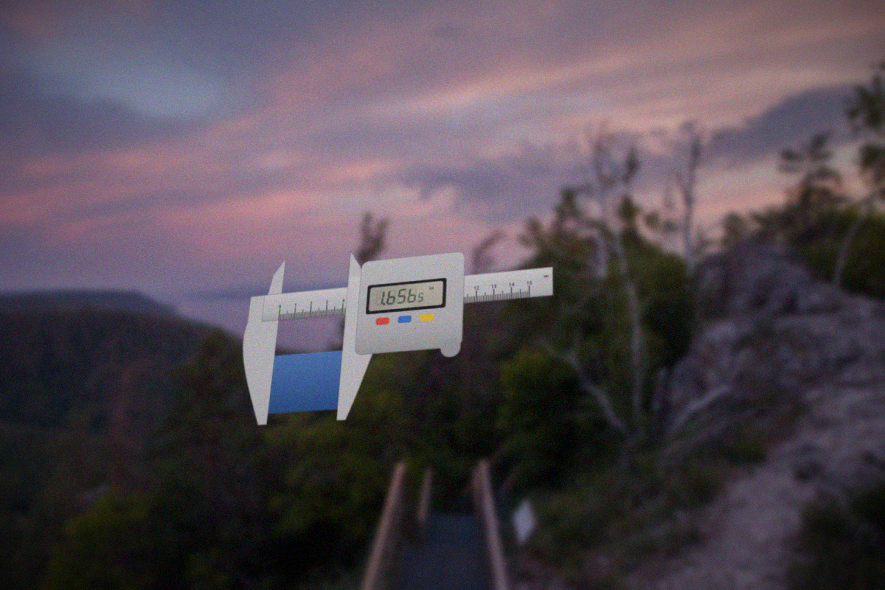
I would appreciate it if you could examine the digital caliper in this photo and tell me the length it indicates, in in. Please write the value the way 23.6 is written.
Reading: 1.6565
